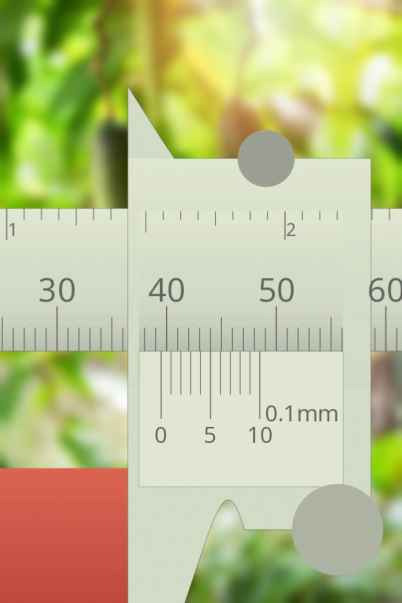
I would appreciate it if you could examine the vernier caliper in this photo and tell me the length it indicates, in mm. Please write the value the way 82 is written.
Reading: 39.5
